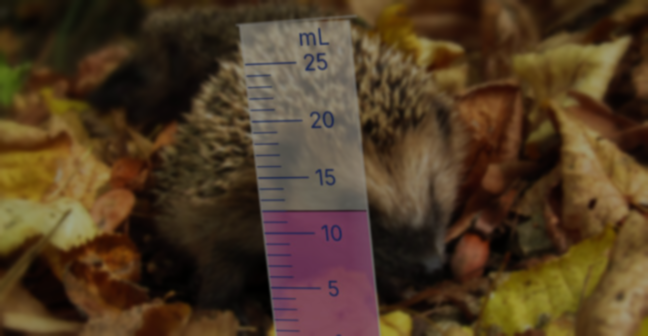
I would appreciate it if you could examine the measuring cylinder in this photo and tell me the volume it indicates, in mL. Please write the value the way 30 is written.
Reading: 12
